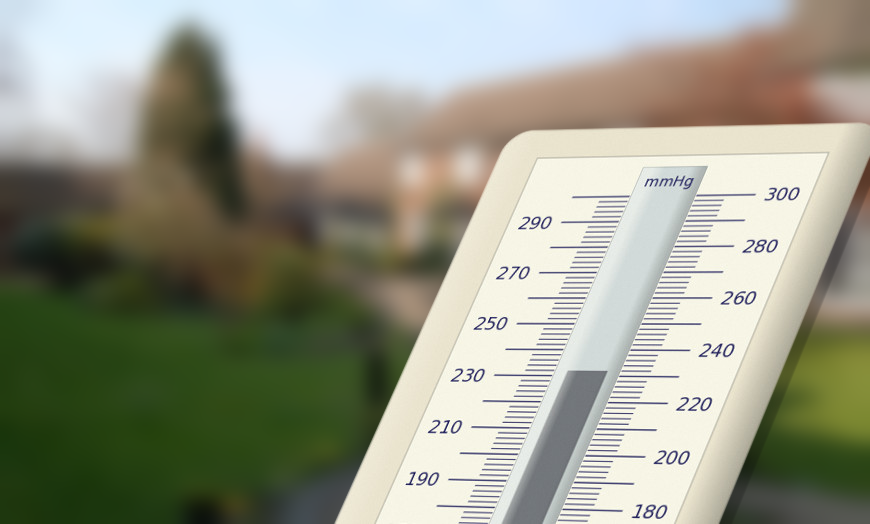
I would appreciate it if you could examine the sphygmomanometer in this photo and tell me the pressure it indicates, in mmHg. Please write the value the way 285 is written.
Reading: 232
